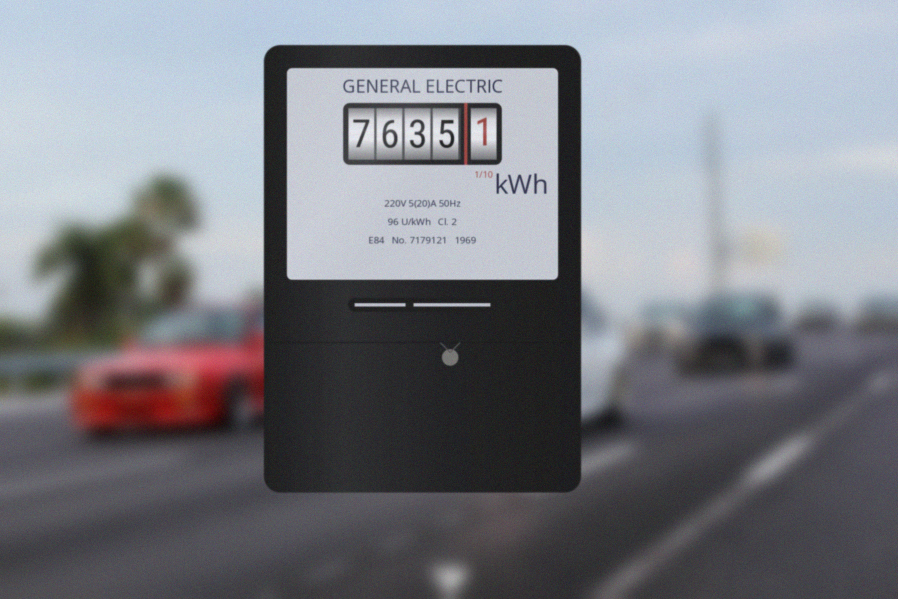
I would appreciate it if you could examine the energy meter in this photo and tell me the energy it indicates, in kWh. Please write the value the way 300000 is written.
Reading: 7635.1
